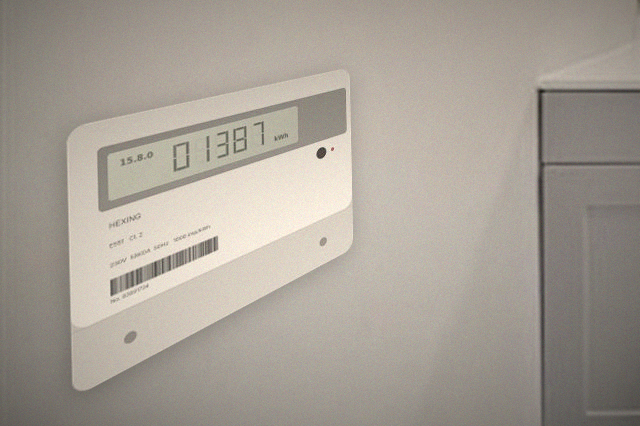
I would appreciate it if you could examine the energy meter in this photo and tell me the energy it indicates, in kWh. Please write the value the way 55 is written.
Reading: 1387
